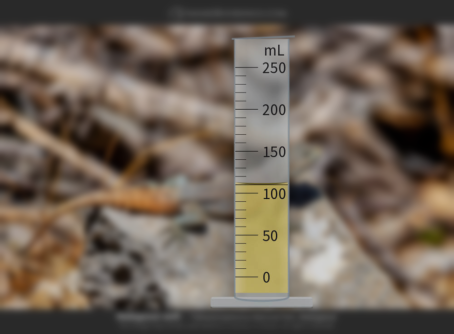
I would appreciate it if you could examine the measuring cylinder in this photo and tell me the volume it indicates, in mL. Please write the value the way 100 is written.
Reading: 110
